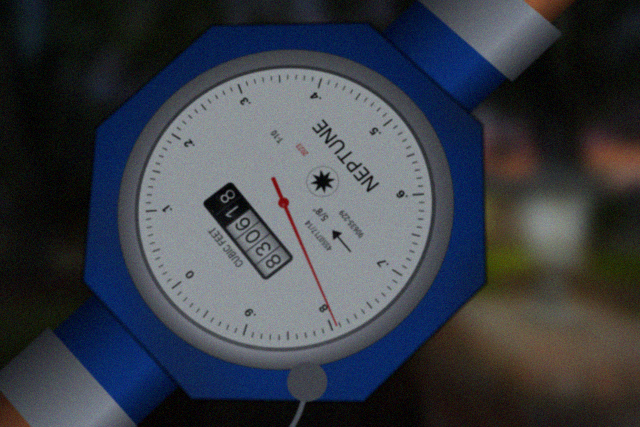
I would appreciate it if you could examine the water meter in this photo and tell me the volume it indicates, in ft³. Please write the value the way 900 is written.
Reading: 830617.79
